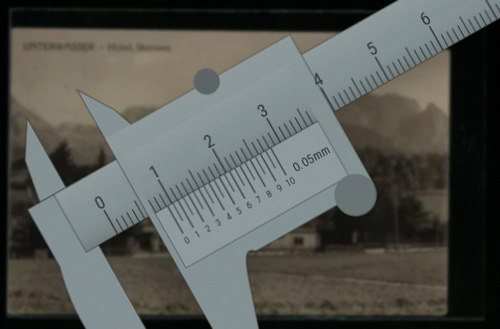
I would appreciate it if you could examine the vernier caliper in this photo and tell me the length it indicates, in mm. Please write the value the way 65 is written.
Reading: 9.2
